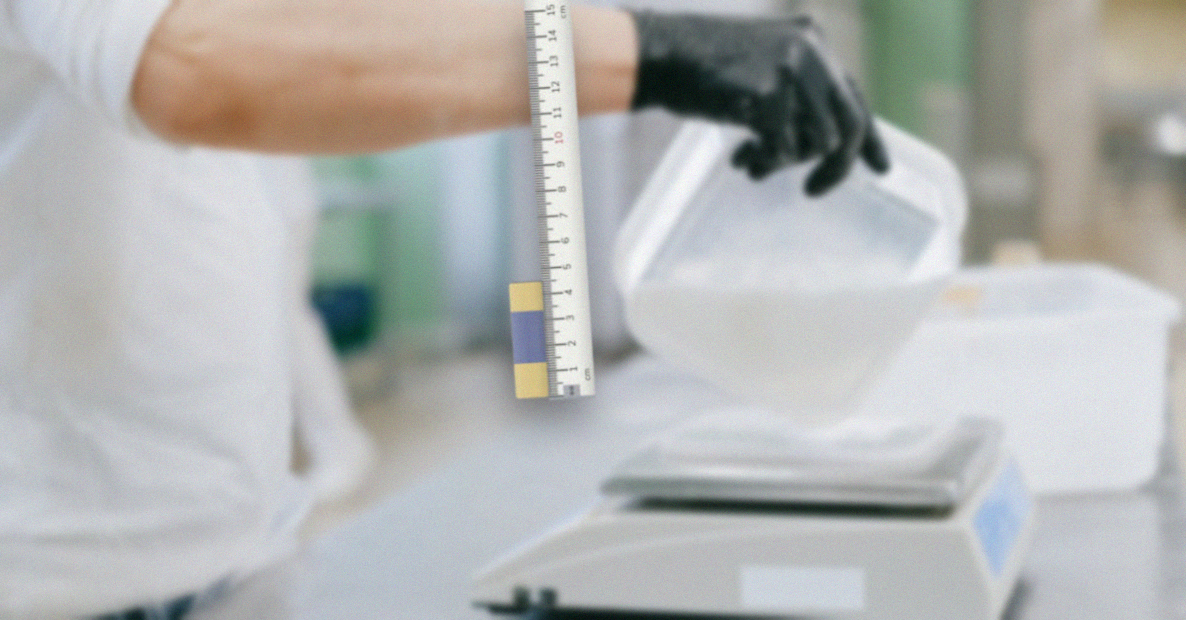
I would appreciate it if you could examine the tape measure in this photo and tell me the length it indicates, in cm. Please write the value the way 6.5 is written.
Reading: 4.5
